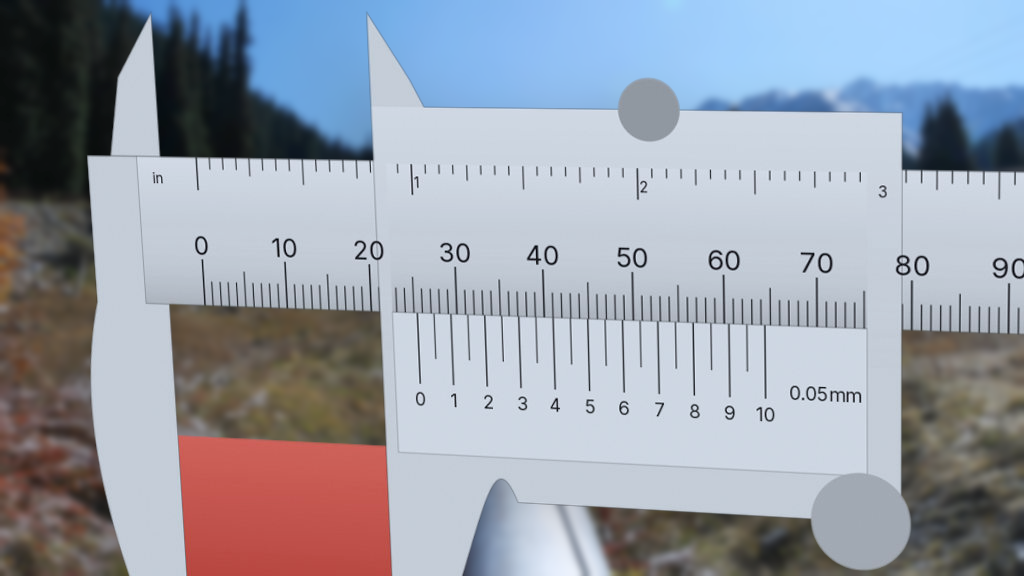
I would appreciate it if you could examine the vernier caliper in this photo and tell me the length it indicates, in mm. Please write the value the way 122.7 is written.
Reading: 25.4
